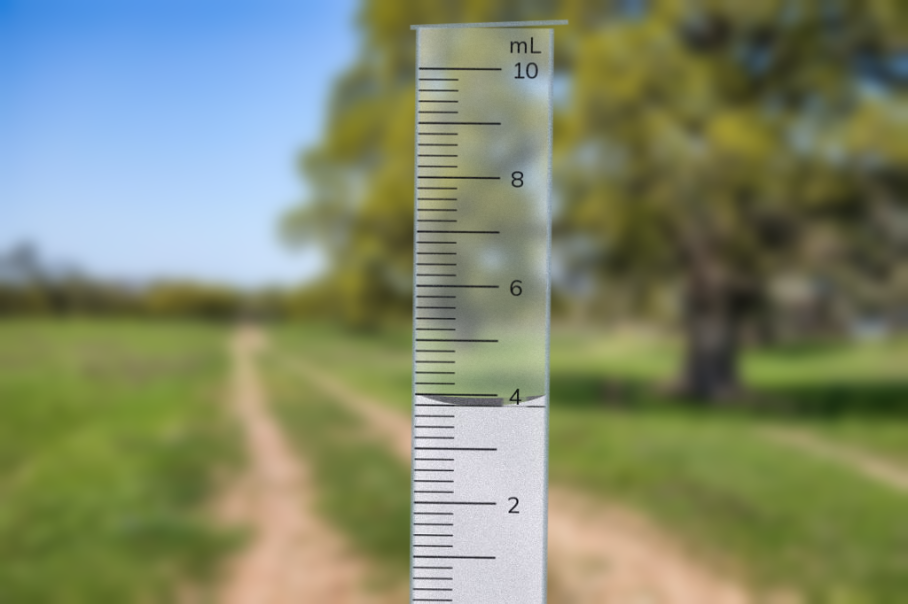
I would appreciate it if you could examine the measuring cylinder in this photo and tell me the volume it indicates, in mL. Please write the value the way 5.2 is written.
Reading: 3.8
